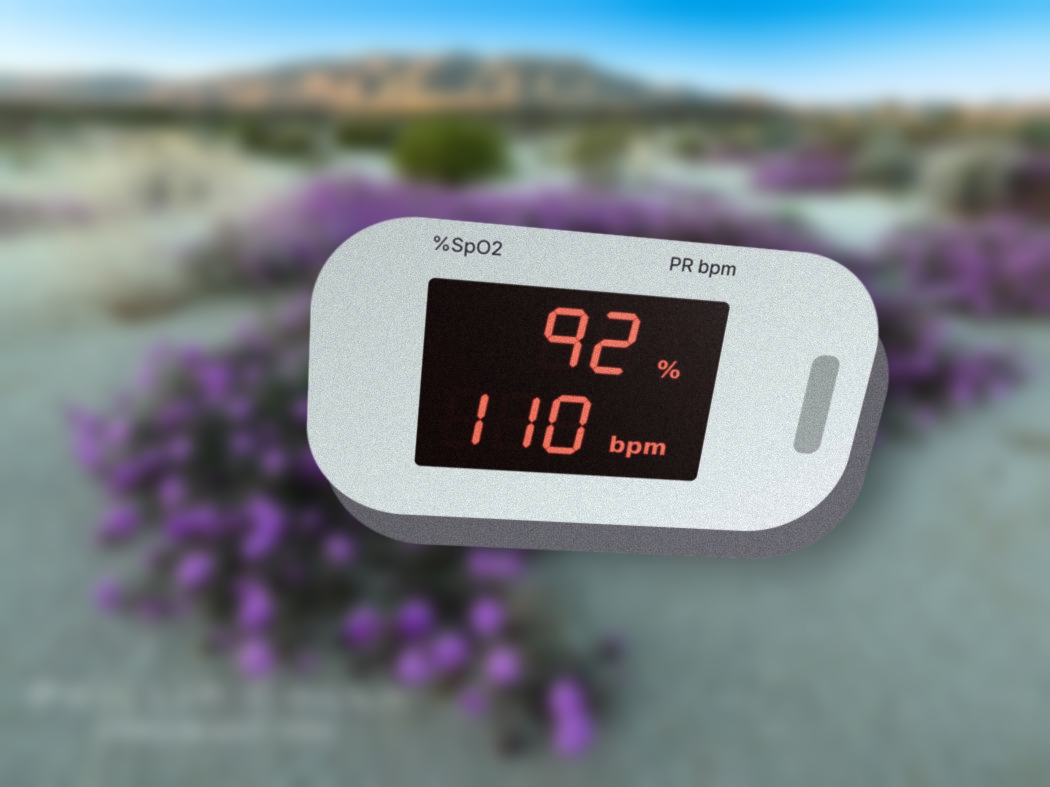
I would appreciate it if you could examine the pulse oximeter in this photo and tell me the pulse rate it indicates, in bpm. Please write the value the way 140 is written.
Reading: 110
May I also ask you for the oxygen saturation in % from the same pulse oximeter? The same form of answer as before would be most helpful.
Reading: 92
